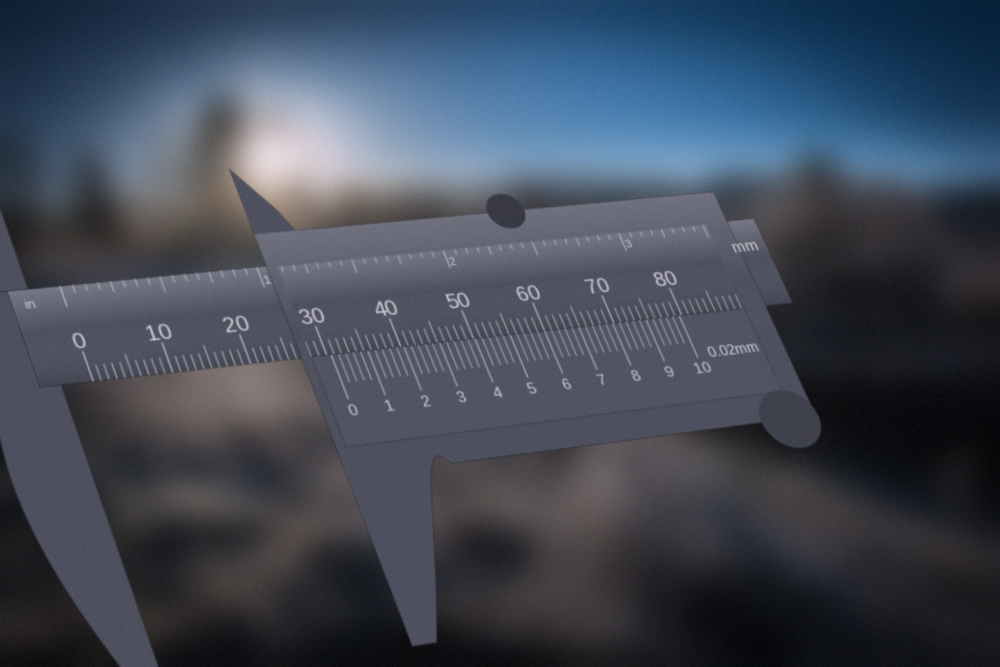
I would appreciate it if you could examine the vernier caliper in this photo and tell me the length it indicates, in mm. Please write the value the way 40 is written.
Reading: 30.6
